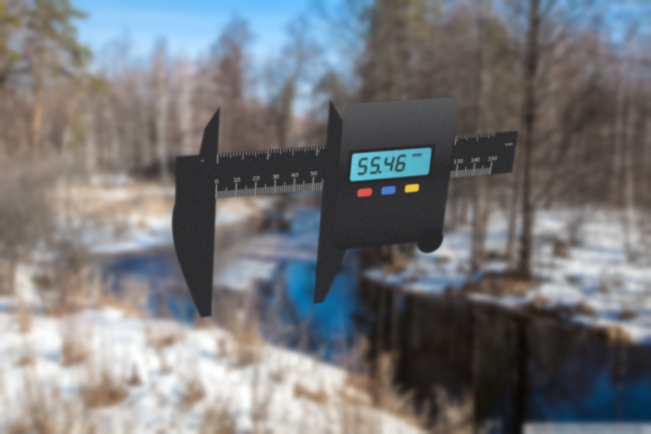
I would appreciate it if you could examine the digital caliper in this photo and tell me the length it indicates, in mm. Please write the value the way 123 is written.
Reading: 55.46
